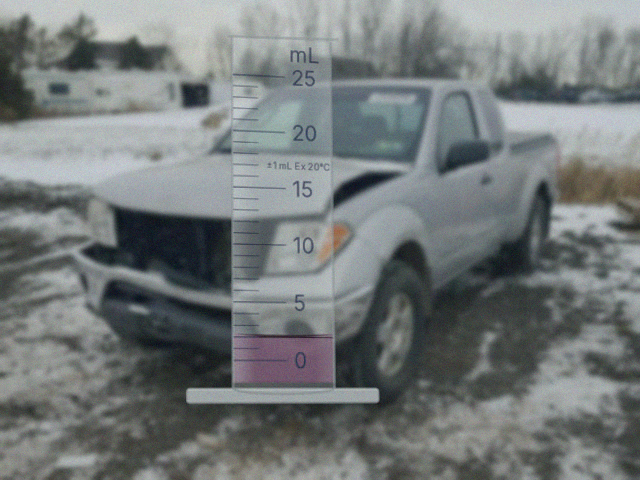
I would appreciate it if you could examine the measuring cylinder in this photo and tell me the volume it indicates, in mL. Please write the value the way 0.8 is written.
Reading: 2
